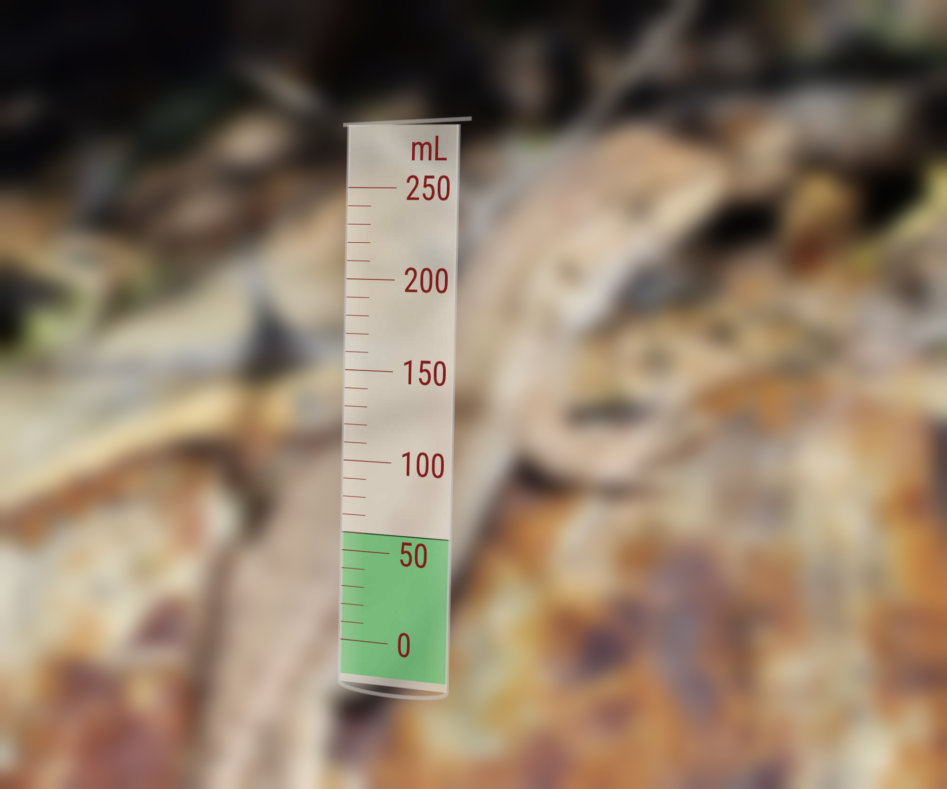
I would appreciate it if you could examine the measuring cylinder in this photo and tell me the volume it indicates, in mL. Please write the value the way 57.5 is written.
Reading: 60
